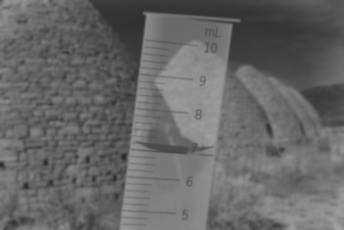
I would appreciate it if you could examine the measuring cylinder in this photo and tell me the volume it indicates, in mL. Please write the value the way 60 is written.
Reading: 6.8
